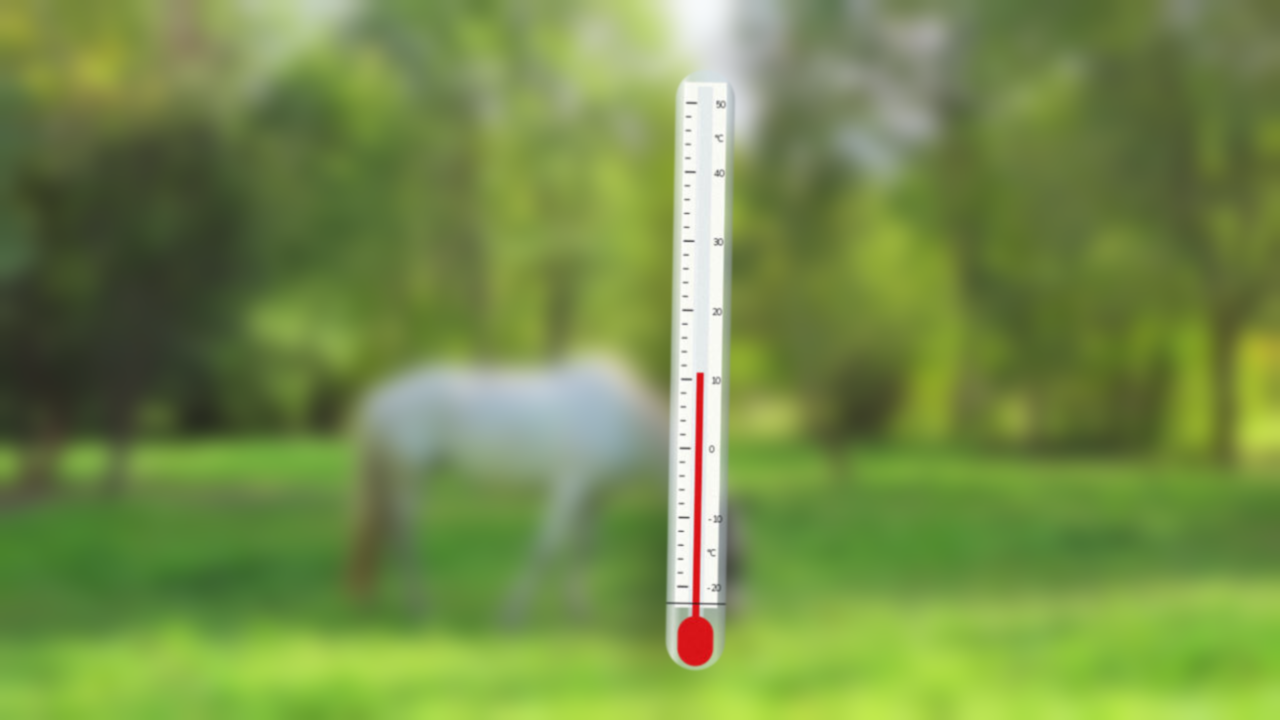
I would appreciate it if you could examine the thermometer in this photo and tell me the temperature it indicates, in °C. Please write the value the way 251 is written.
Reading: 11
